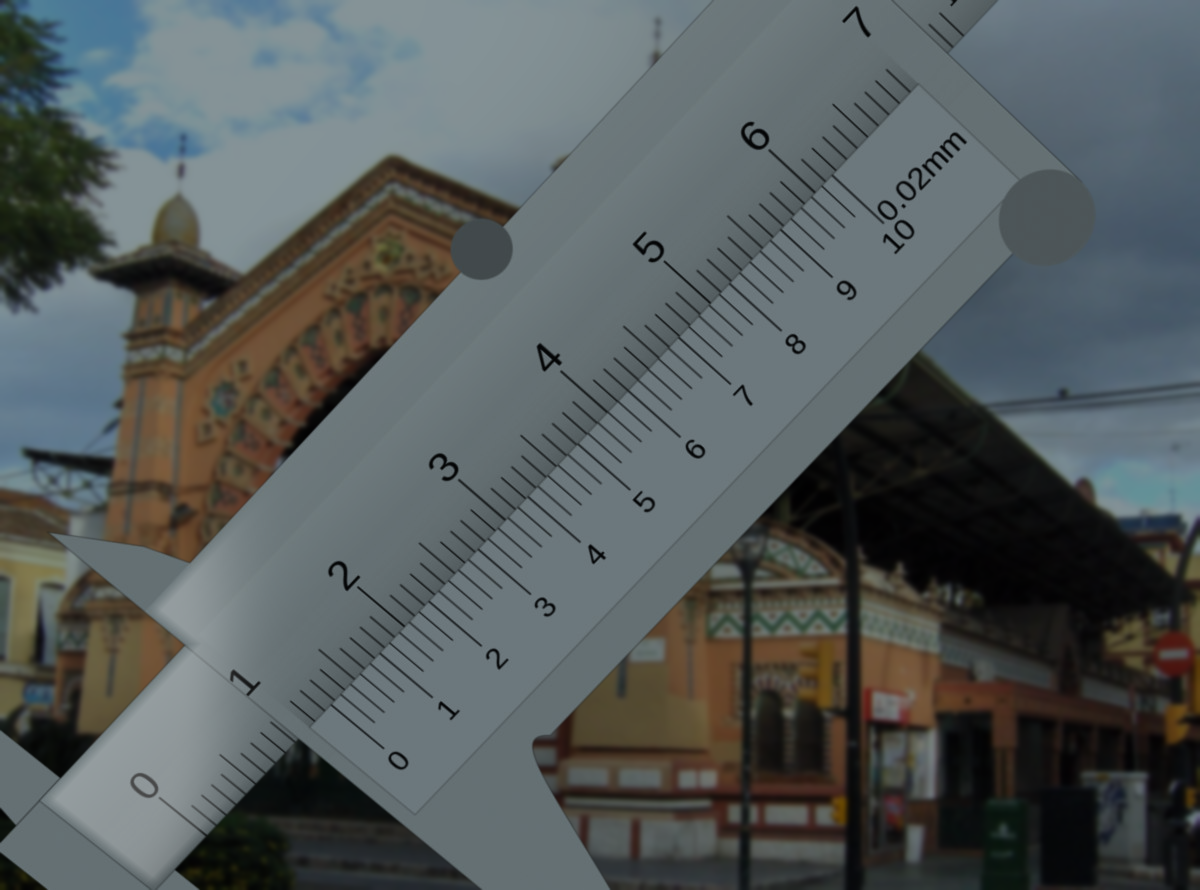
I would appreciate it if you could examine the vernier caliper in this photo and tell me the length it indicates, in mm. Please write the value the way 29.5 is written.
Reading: 12.6
